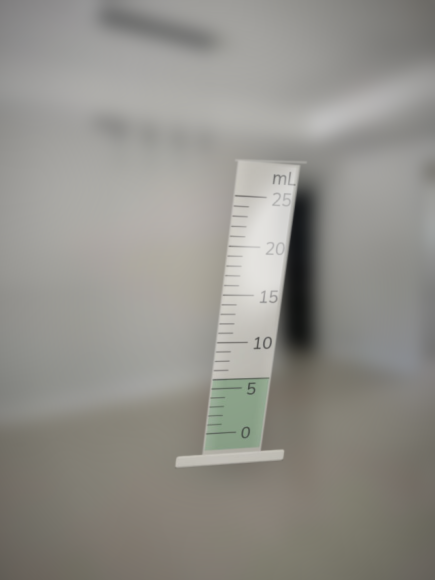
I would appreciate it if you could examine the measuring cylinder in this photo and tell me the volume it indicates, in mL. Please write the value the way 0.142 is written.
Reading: 6
